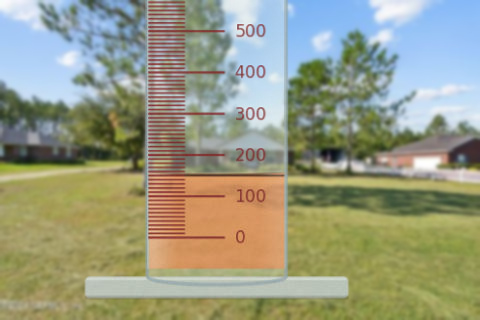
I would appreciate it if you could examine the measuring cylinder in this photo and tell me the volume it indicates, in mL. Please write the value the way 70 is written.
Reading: 150
